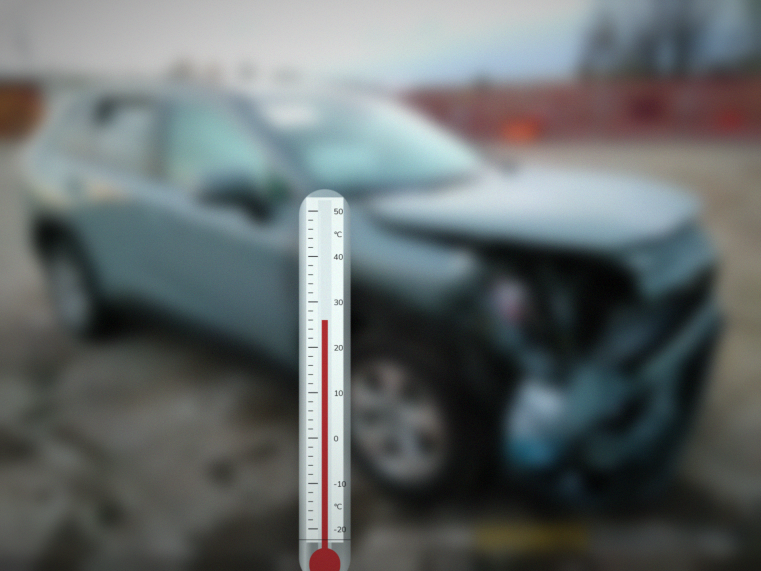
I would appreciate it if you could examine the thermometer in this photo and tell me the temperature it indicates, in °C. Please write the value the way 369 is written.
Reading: 26
